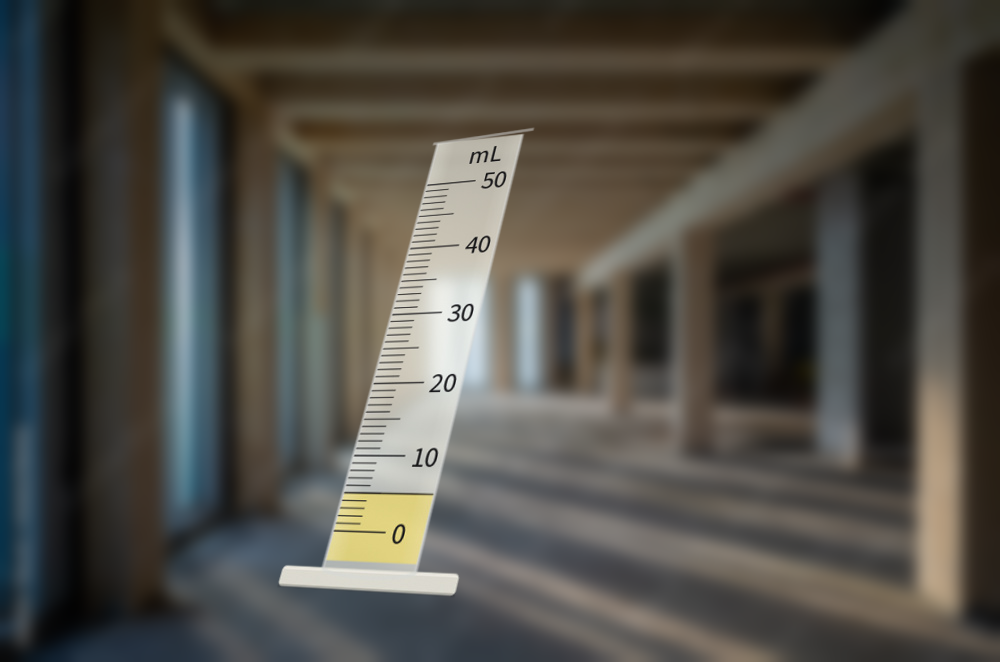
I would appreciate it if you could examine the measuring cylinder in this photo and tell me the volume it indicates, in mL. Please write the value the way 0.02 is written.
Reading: 5
